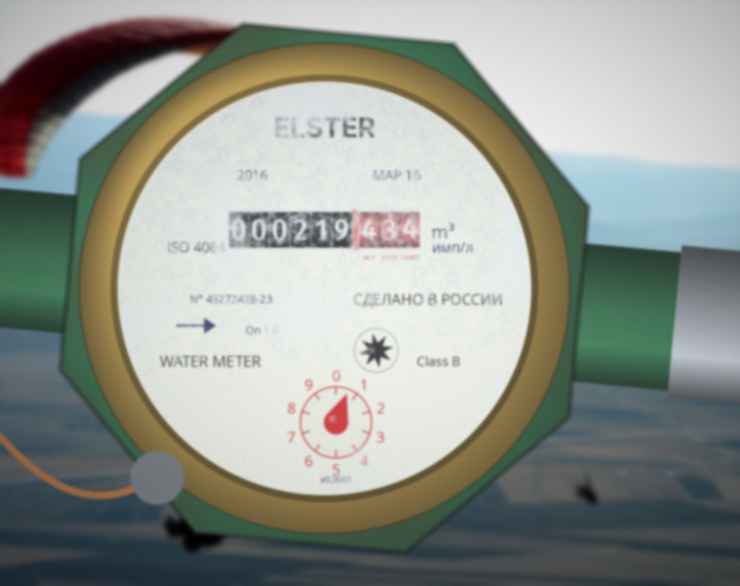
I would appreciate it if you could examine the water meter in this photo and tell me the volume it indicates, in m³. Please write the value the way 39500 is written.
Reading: 219.4340
